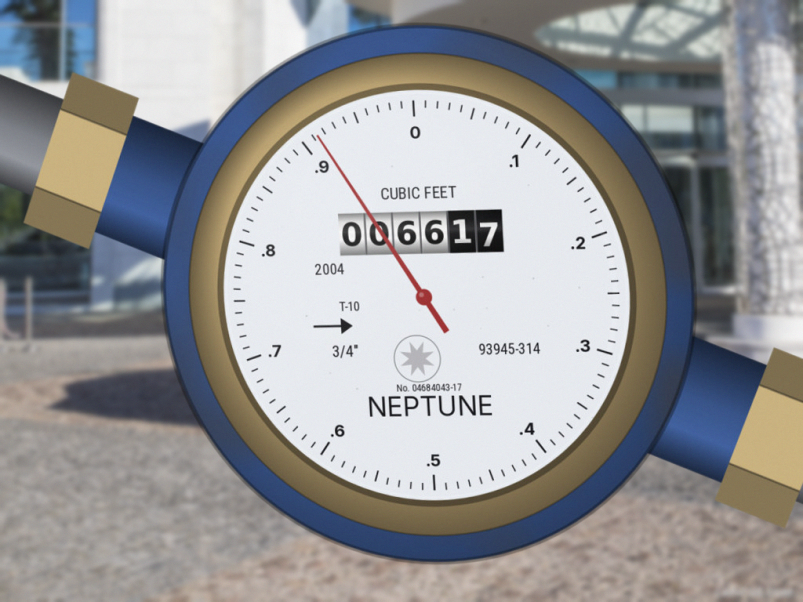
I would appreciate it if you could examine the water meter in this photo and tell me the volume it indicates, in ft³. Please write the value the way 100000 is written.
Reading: 6616.91
